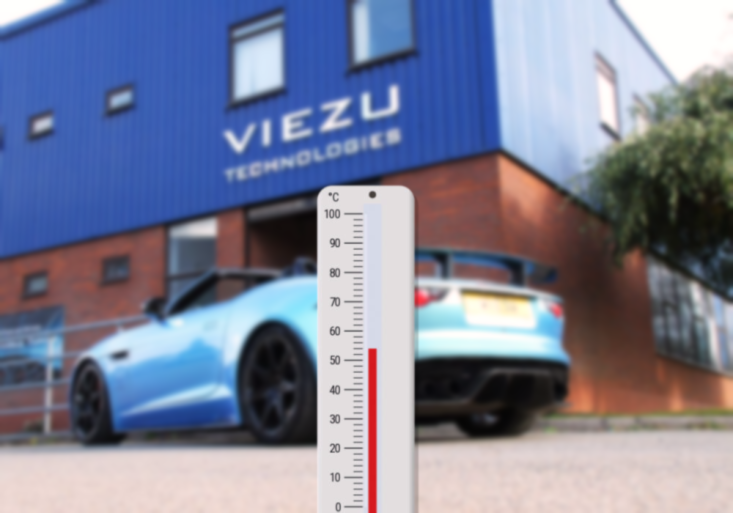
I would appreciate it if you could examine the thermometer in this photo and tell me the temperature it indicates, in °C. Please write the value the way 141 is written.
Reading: 54
